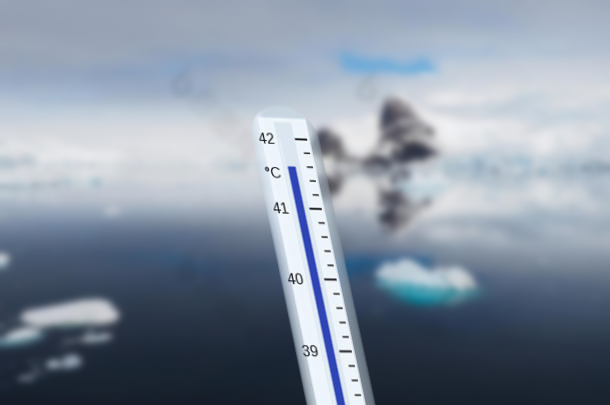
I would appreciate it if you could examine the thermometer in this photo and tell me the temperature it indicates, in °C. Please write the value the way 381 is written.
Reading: 41.6
